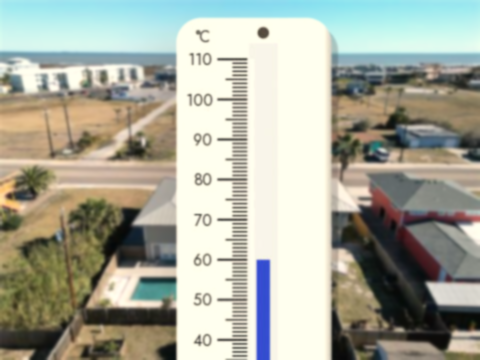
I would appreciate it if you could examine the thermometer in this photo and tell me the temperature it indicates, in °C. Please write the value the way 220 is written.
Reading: 60
